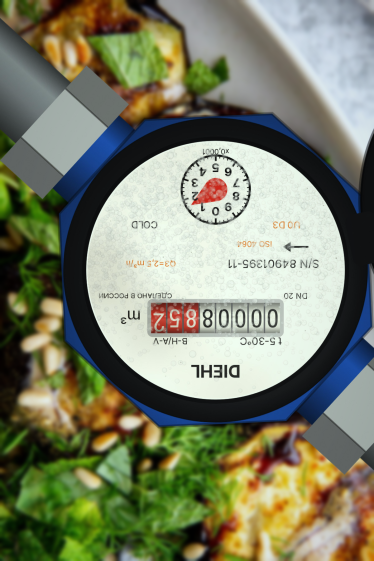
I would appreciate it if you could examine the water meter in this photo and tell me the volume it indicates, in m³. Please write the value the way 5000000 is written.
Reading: 8.8521
